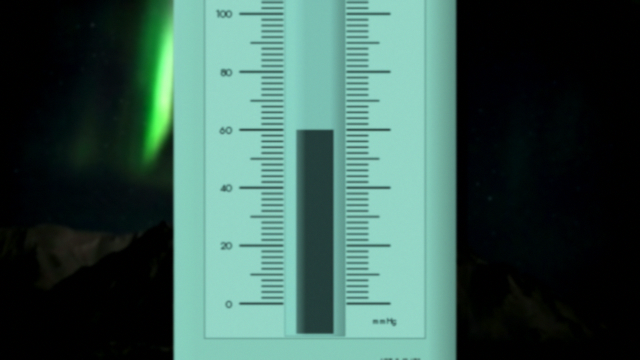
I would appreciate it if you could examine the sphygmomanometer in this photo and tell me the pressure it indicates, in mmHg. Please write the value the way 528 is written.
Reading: 60
